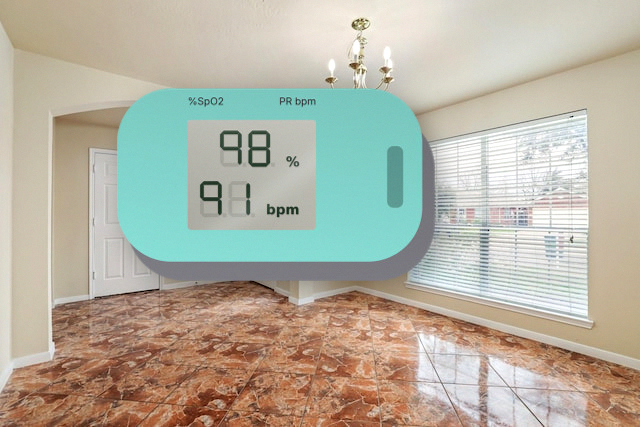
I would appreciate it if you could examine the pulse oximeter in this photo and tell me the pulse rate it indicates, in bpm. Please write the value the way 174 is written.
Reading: 91
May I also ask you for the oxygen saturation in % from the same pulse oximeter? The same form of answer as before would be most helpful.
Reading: 98
